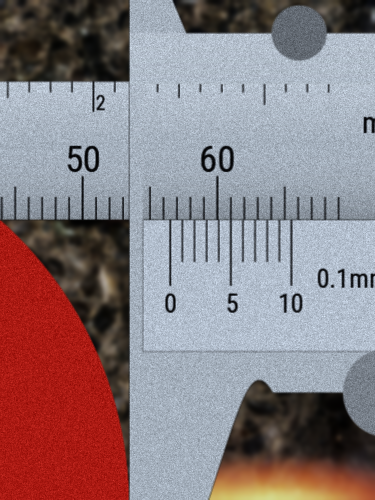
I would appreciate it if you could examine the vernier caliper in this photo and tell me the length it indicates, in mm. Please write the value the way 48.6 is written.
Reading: 56.5
